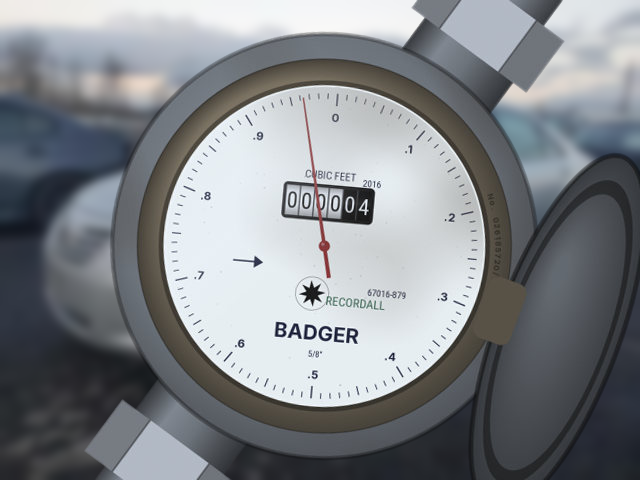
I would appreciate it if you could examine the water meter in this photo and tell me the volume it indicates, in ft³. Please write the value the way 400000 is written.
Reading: 3.96
